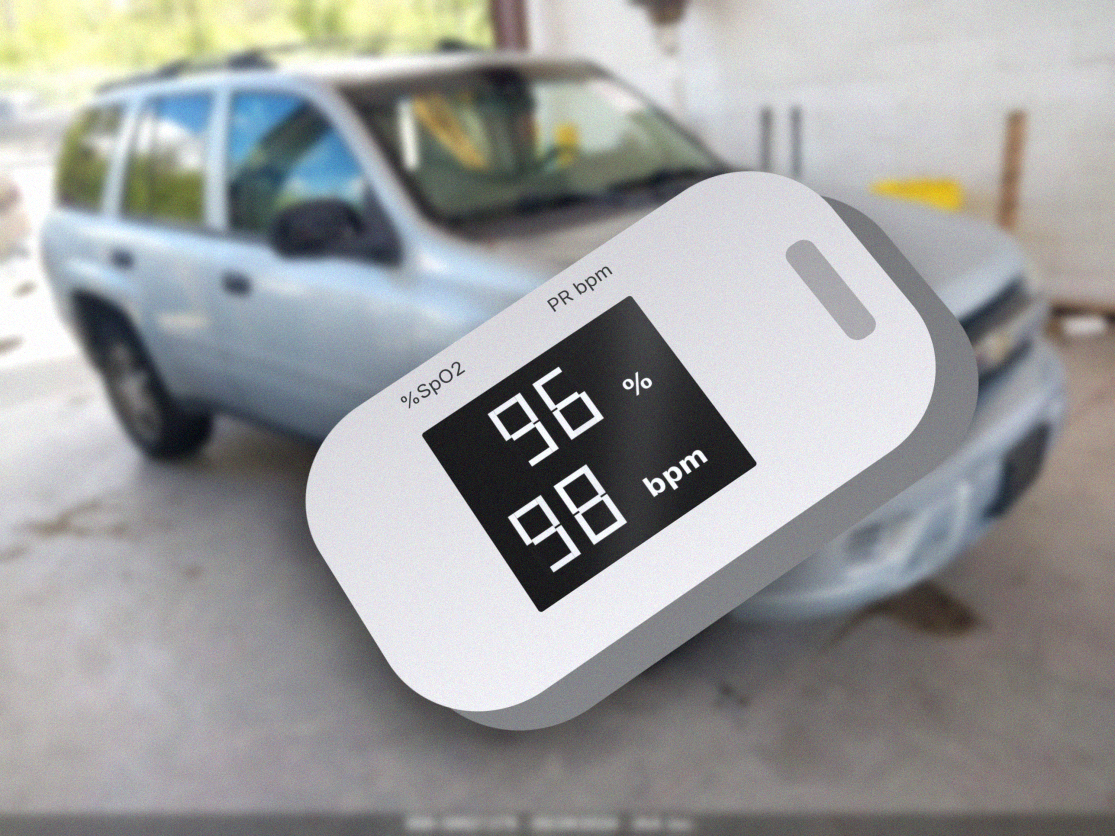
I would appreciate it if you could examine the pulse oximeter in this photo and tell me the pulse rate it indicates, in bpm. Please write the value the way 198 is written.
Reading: 98
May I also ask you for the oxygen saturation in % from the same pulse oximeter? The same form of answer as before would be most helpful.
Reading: 96
